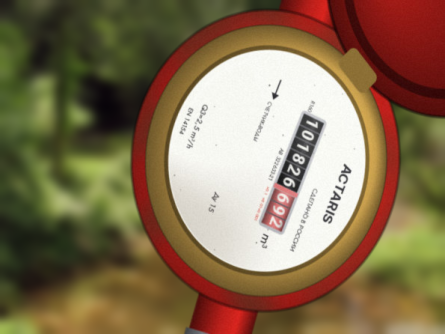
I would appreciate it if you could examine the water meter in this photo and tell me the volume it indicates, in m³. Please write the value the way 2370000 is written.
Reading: 101826.692
